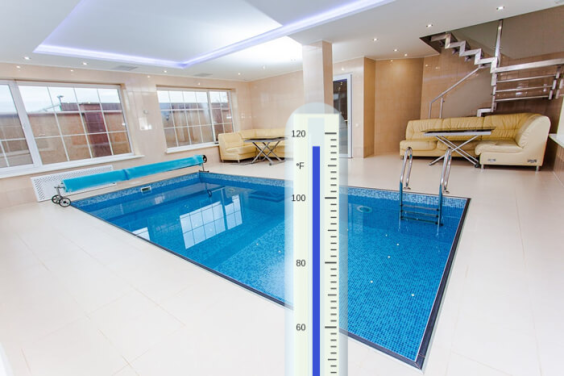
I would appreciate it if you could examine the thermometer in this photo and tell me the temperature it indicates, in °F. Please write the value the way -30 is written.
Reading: 116
